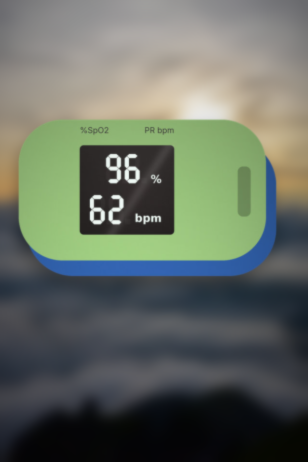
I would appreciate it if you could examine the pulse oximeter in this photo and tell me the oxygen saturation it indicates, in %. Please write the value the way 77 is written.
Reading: 96
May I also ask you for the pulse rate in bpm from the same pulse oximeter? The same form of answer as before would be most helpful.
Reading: 62
